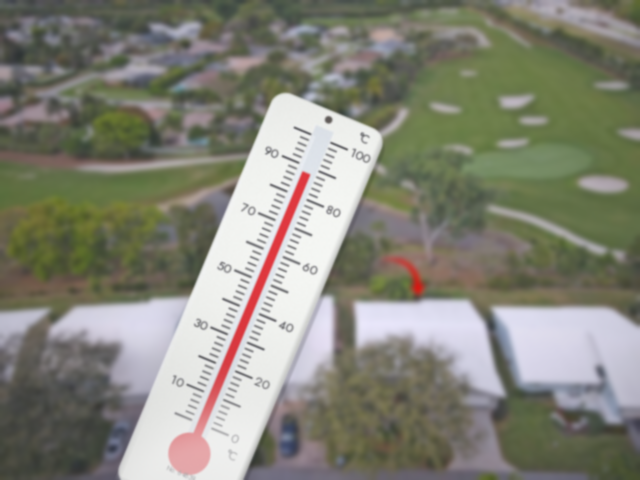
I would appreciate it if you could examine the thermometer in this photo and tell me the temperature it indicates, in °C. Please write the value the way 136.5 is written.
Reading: 88
